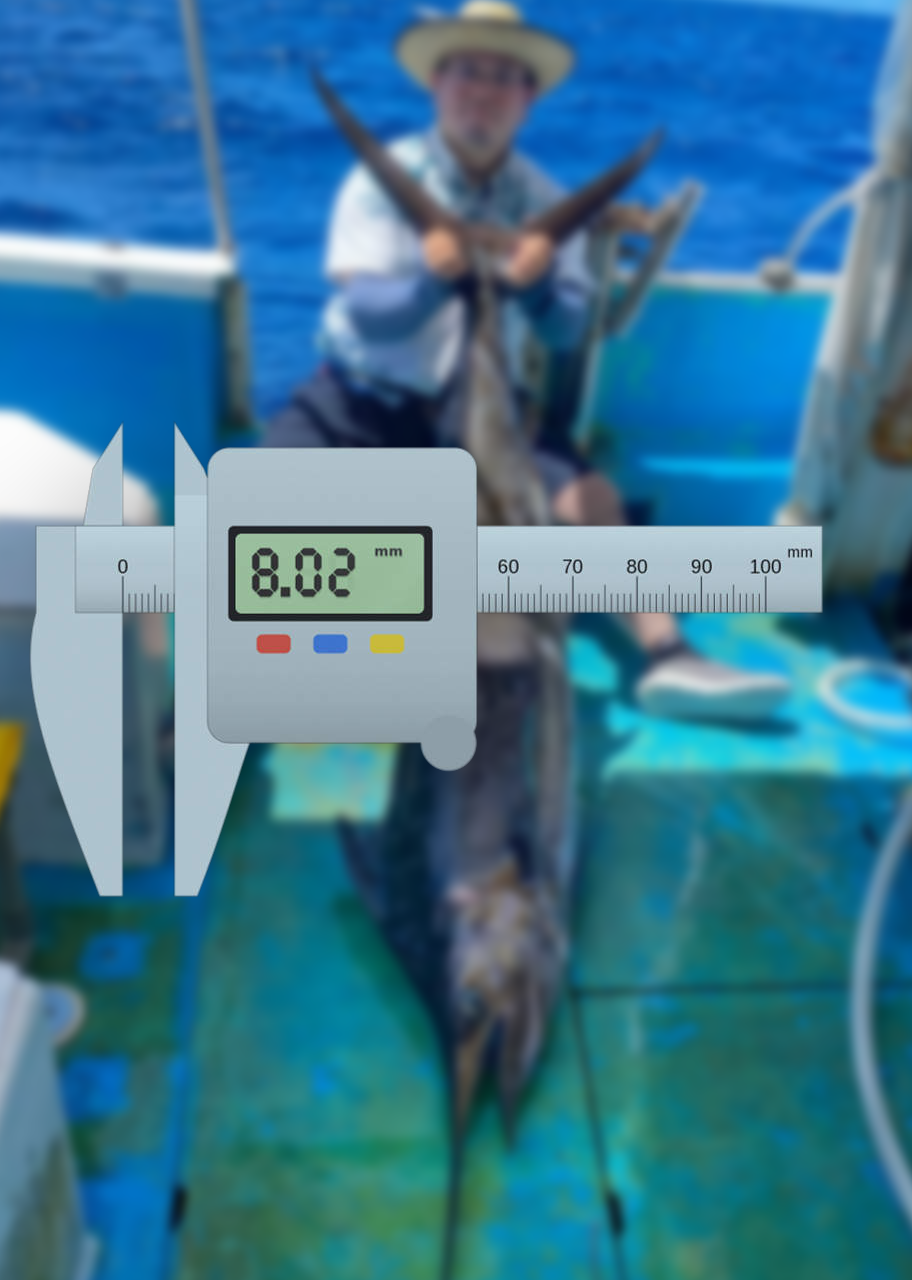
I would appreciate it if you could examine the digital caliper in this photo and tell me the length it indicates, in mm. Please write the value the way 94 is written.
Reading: 8.02
